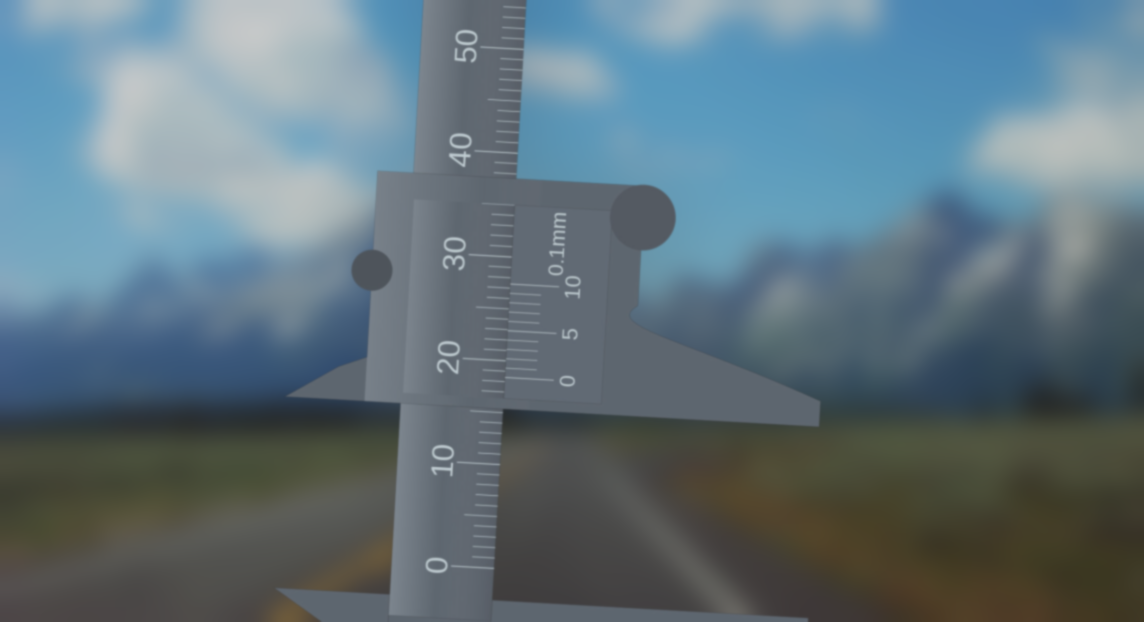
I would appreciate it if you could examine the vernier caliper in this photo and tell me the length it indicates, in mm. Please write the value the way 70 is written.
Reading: 18.4
